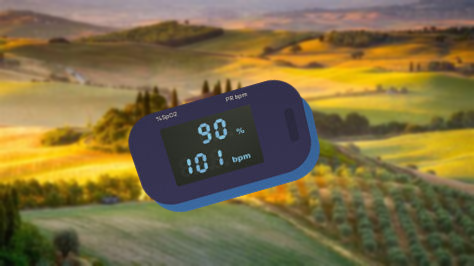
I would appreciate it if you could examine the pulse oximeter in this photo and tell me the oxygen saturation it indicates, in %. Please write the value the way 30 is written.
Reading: 90
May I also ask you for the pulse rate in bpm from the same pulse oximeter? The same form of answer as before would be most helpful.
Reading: 101
